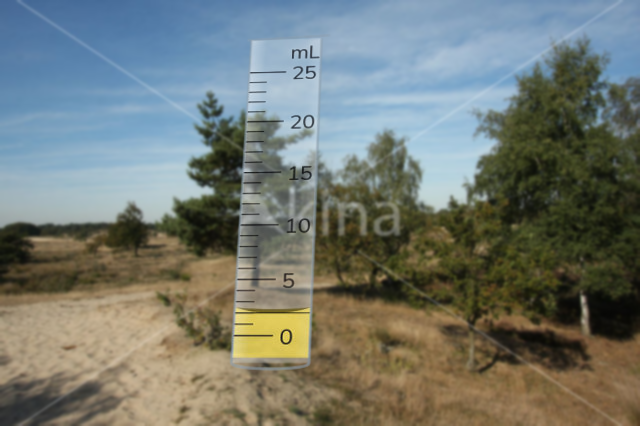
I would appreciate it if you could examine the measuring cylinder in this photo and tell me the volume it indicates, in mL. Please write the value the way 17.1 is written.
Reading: 2
